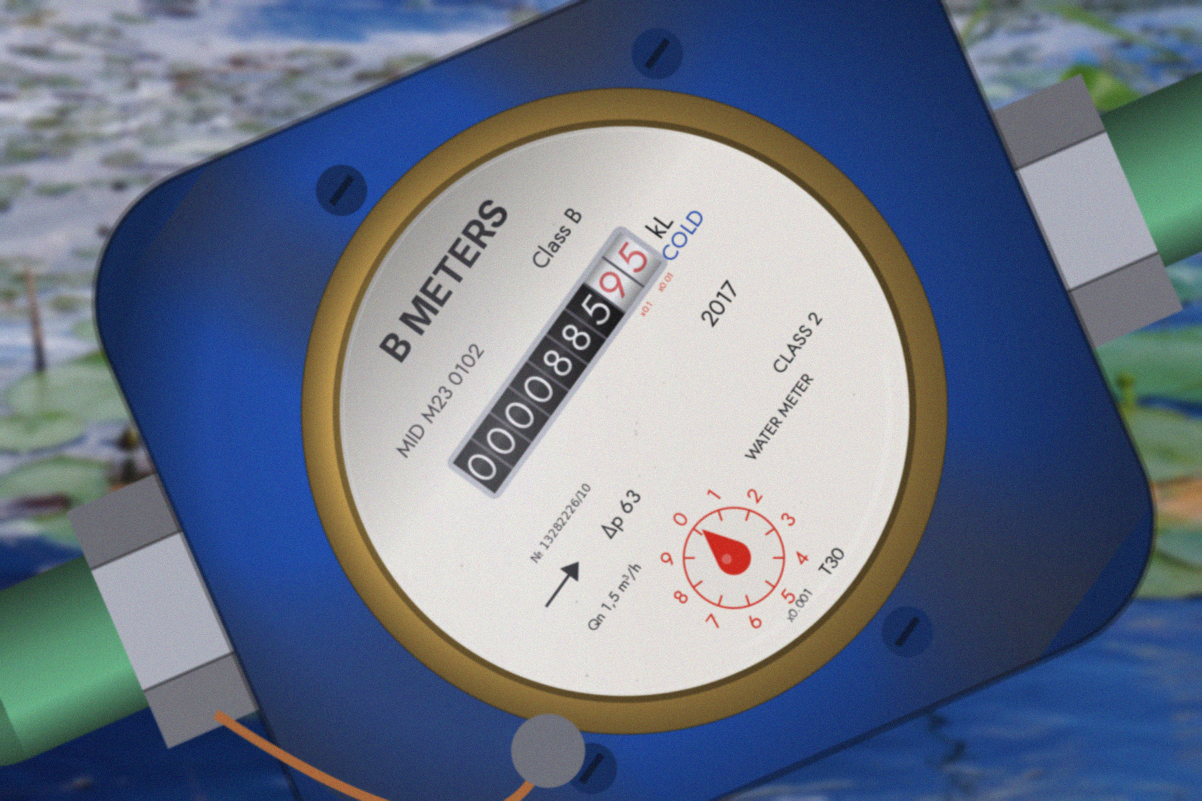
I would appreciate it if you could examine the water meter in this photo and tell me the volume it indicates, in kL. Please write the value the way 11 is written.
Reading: 885.950
